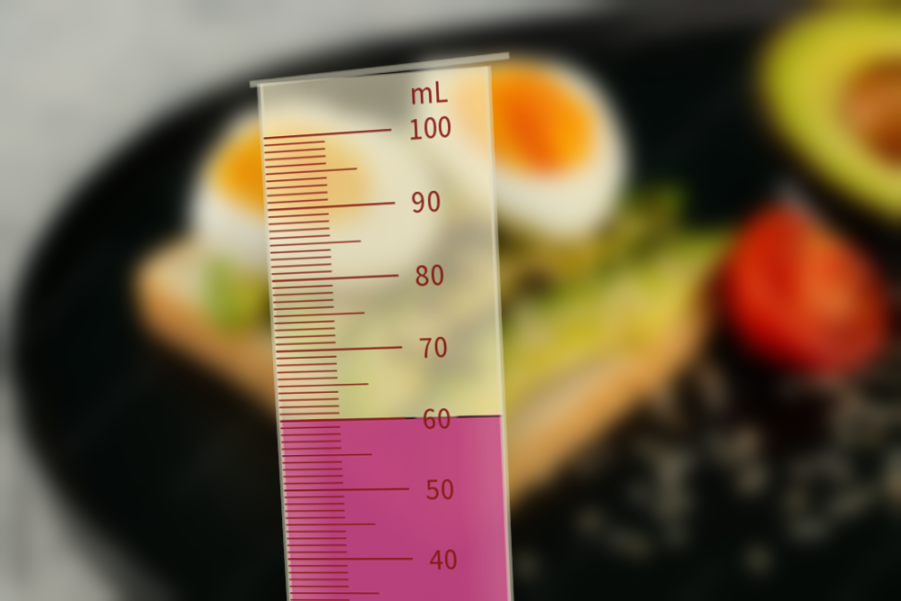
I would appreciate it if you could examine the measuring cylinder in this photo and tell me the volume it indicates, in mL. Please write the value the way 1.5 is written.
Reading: 60
